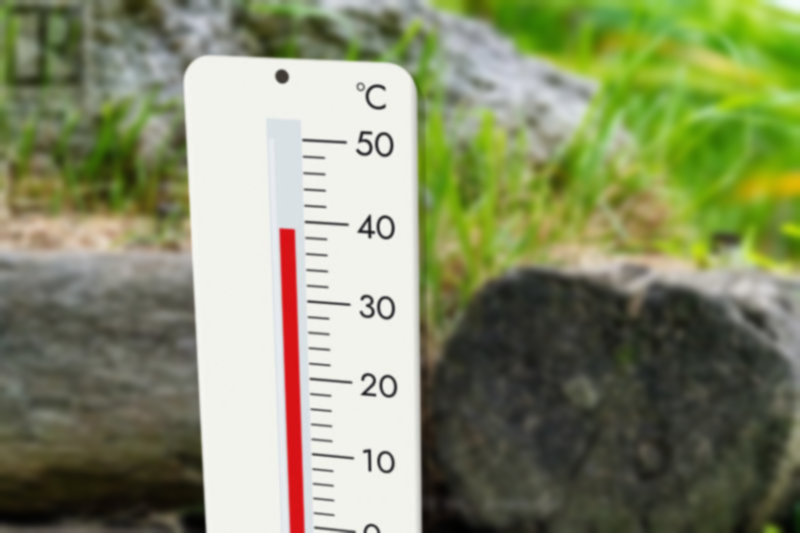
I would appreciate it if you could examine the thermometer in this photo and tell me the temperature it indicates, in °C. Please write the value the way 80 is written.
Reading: 39
